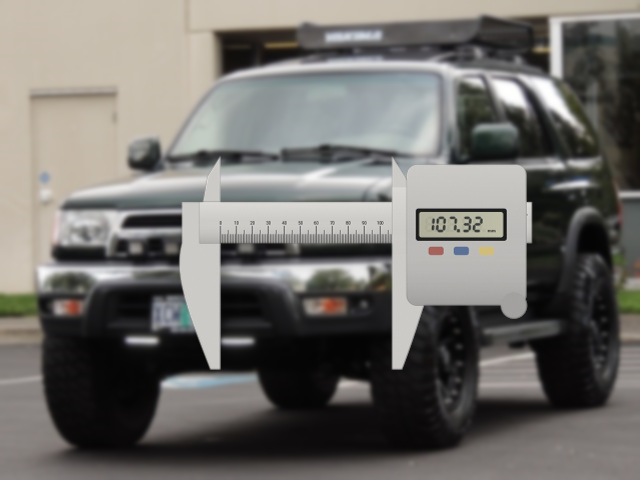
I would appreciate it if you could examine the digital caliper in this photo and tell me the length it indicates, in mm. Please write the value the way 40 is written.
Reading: 107.32
